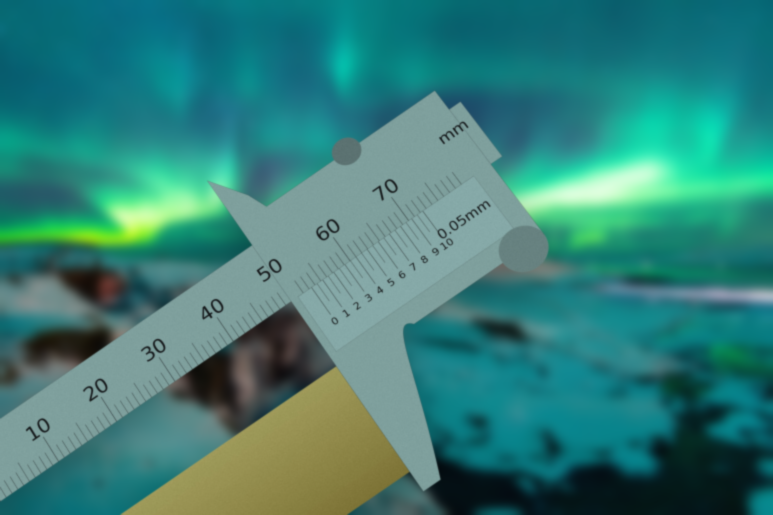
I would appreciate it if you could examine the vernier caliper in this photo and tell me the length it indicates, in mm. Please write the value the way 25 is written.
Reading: 53.4
